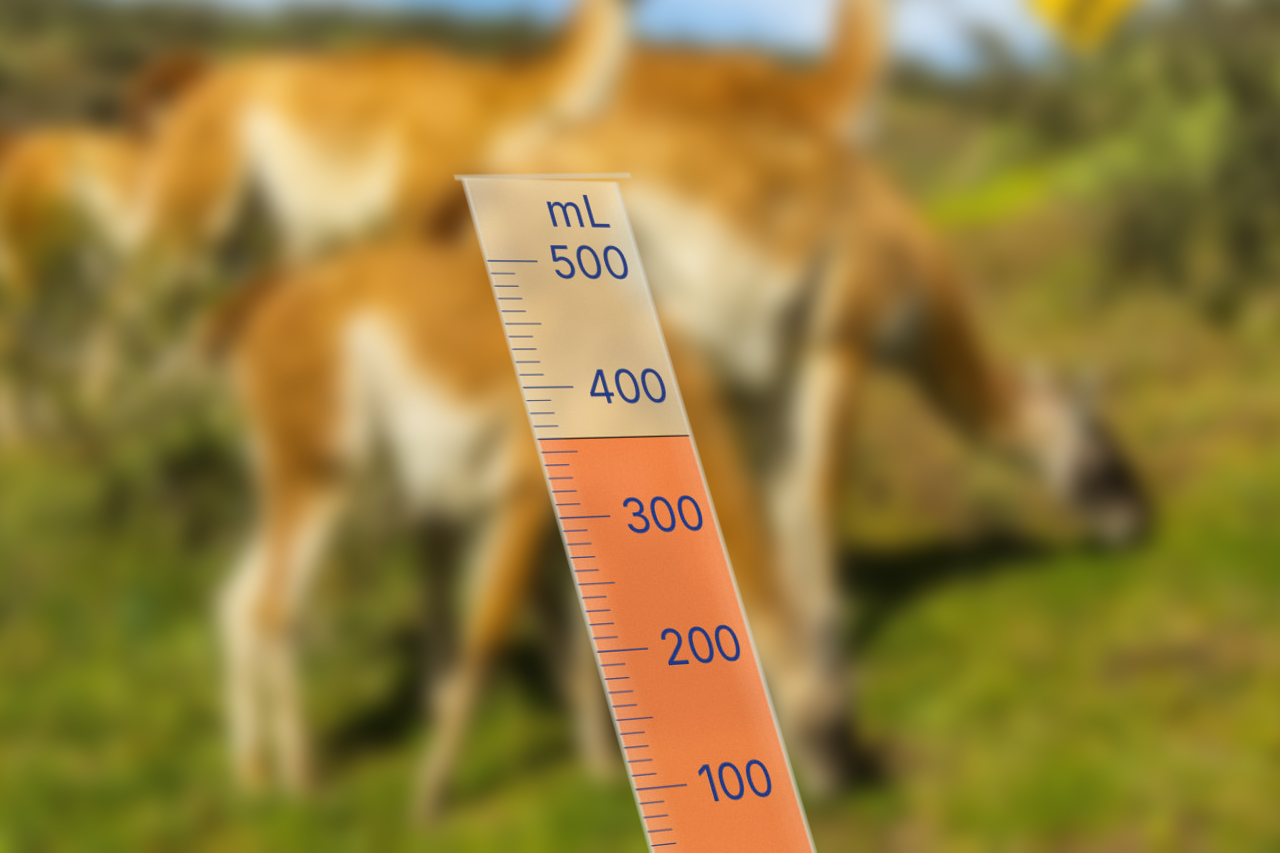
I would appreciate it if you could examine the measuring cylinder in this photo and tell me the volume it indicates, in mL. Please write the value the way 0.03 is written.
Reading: 360
